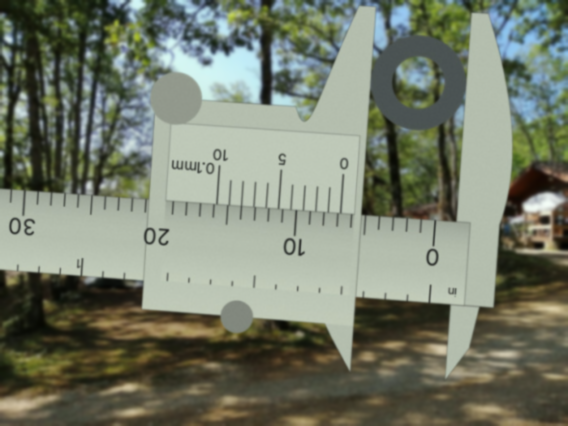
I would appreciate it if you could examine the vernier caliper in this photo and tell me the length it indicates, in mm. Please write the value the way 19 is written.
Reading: 6.8
